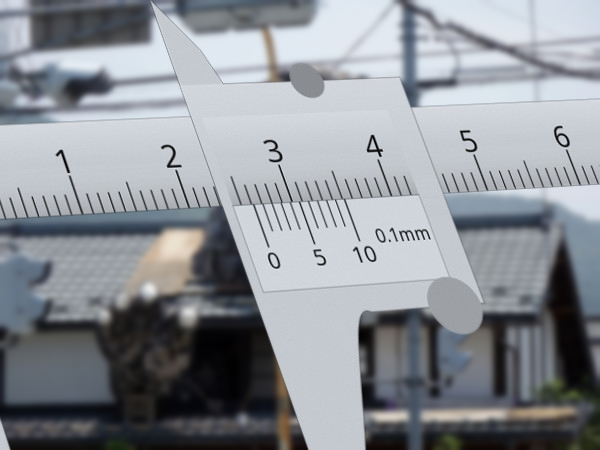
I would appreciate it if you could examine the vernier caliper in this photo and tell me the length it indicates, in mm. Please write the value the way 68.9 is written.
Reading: 26.2
